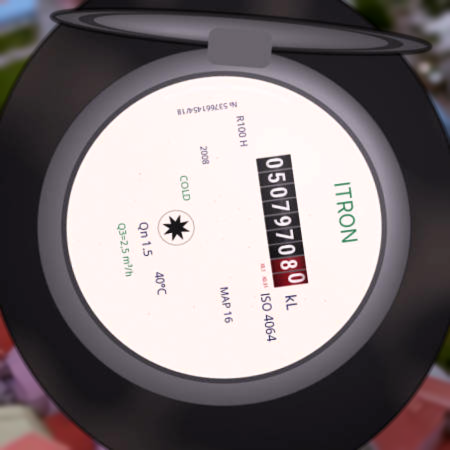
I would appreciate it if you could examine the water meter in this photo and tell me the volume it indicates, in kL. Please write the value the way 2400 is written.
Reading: 507970.80
